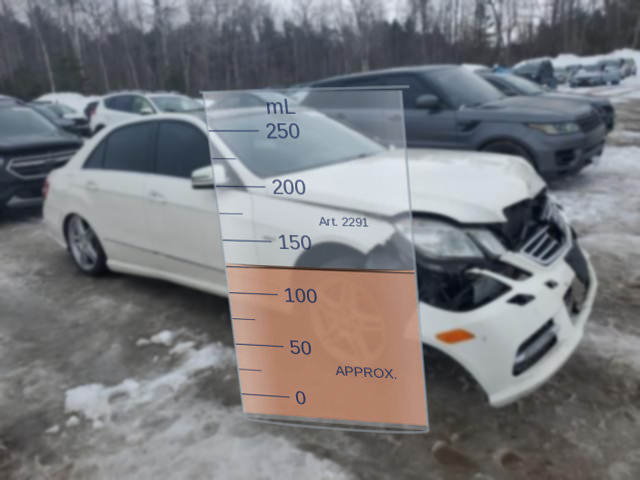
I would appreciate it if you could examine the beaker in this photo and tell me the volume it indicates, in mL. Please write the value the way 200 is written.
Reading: 125
